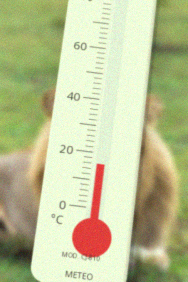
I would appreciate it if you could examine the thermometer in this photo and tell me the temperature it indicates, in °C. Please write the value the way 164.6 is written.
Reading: 16
